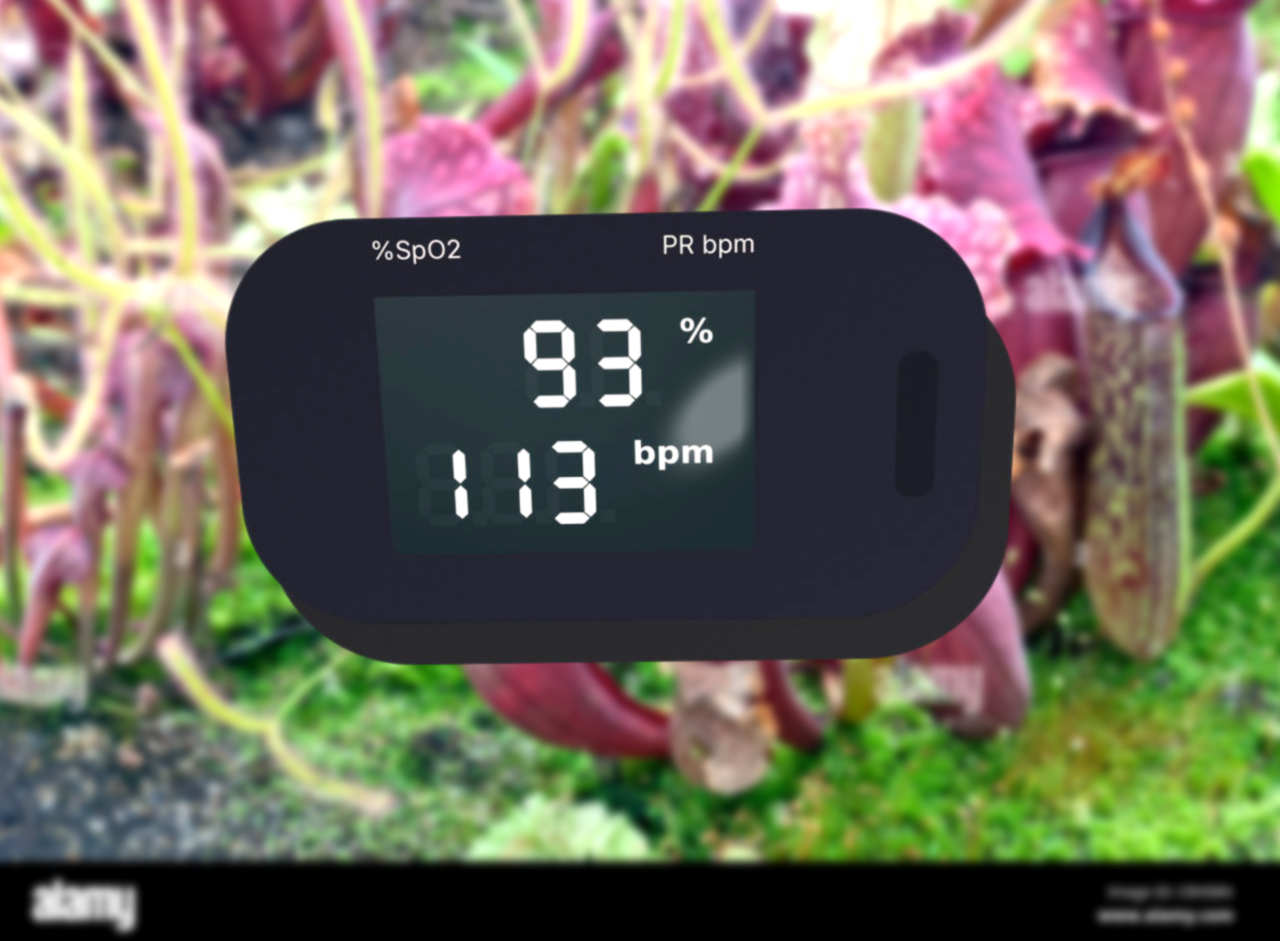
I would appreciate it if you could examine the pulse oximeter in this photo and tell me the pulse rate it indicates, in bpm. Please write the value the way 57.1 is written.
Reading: 113
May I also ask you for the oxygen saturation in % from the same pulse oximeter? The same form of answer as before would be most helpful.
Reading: 93
